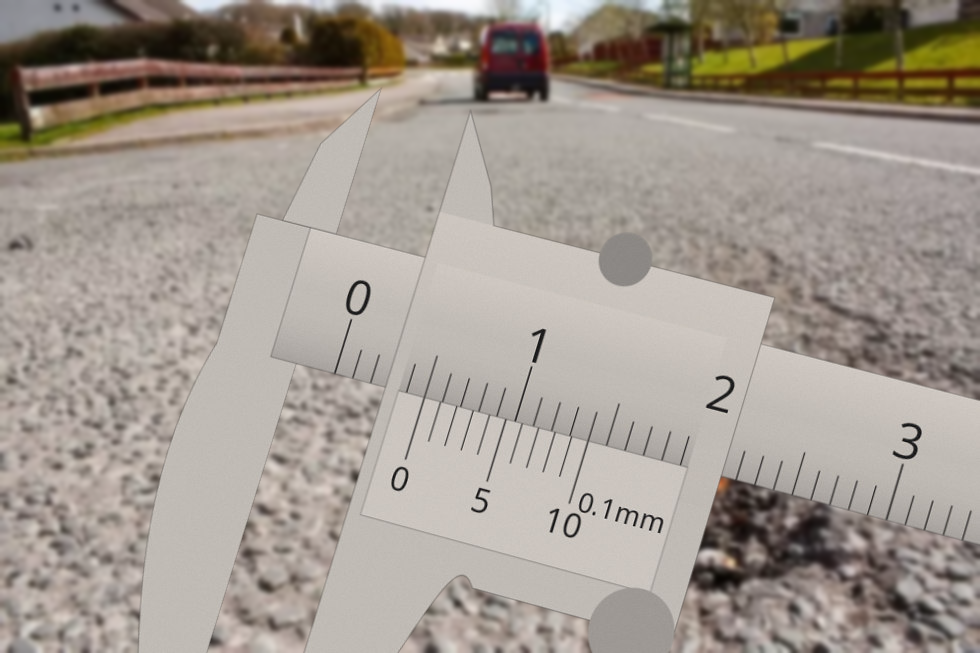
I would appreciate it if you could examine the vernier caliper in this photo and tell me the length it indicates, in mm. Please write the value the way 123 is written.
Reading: 5.0
